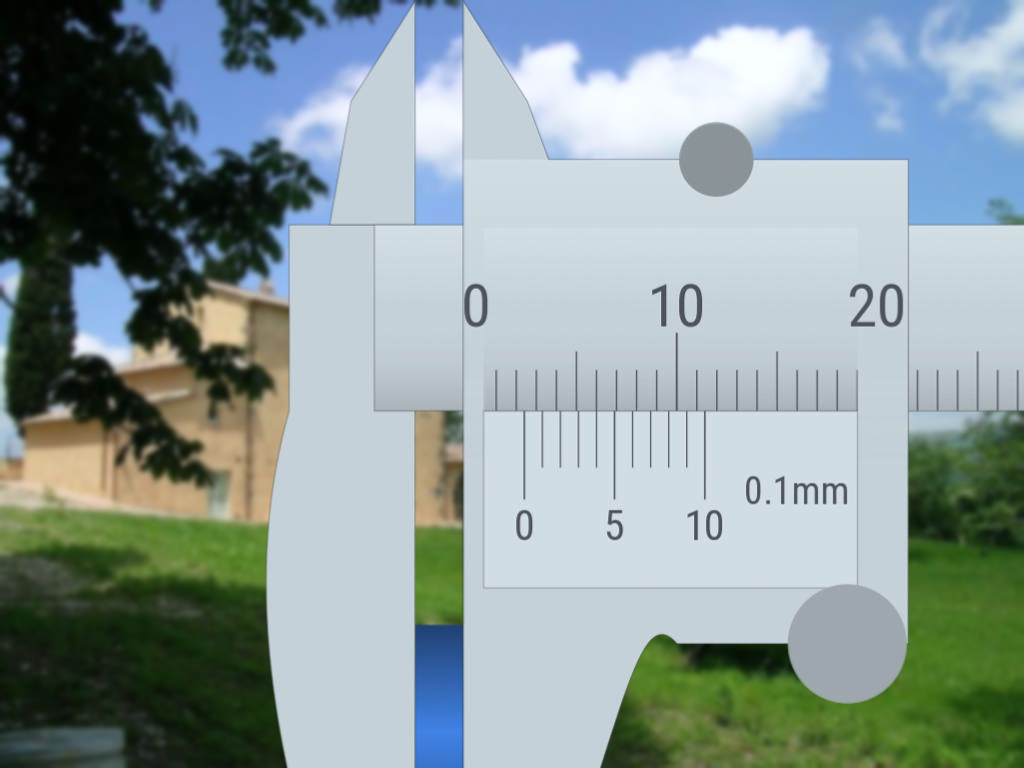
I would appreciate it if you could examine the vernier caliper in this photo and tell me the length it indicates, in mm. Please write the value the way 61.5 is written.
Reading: 2.4
